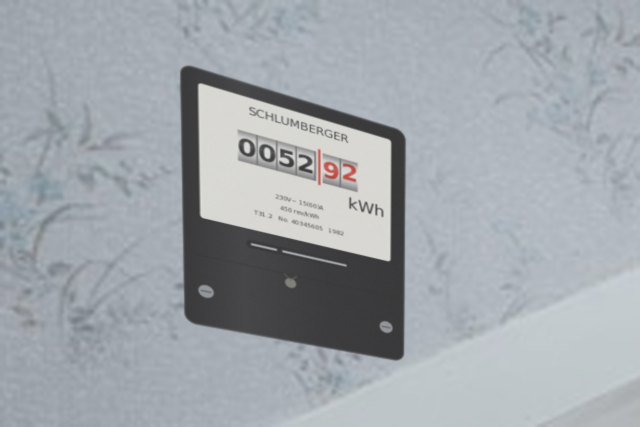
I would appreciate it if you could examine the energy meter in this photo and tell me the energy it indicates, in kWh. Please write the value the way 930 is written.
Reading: 52.92
